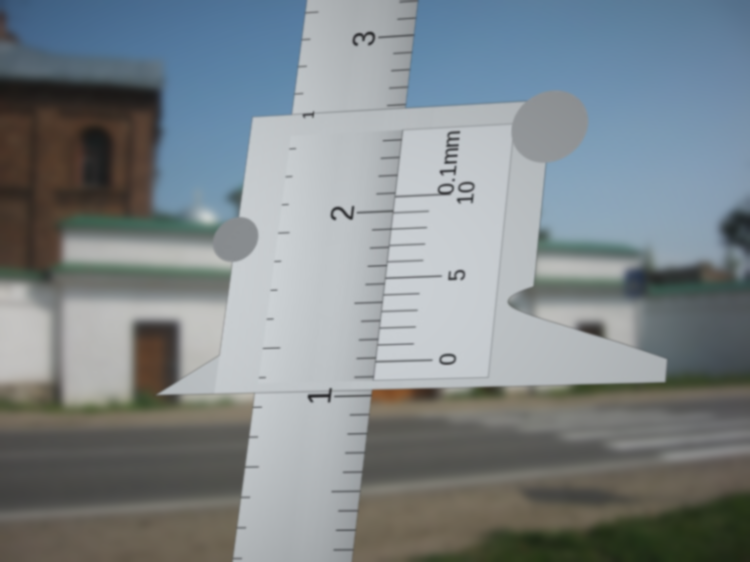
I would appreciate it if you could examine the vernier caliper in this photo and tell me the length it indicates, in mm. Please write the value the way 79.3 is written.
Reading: 11.8
